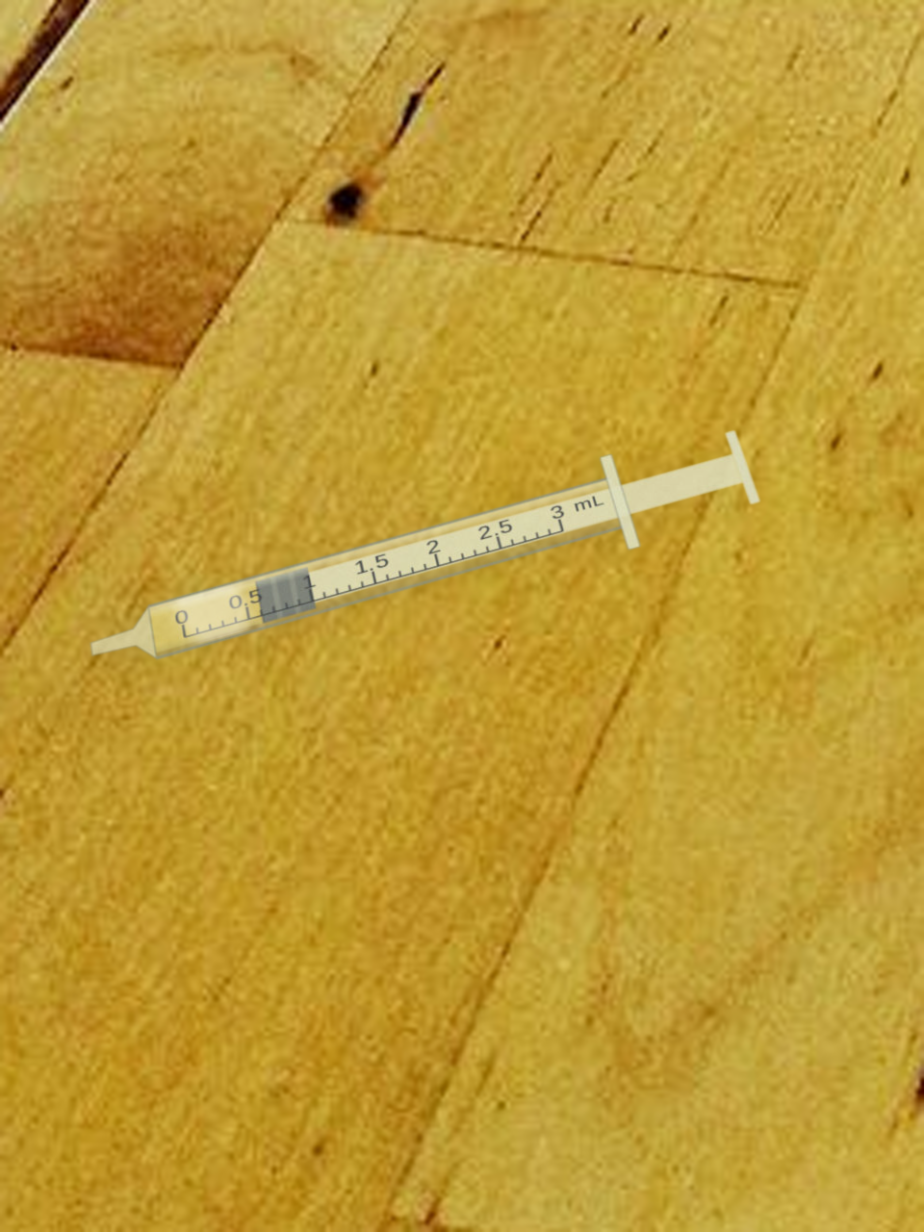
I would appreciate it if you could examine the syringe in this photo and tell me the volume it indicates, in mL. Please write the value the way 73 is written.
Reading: 0.6
